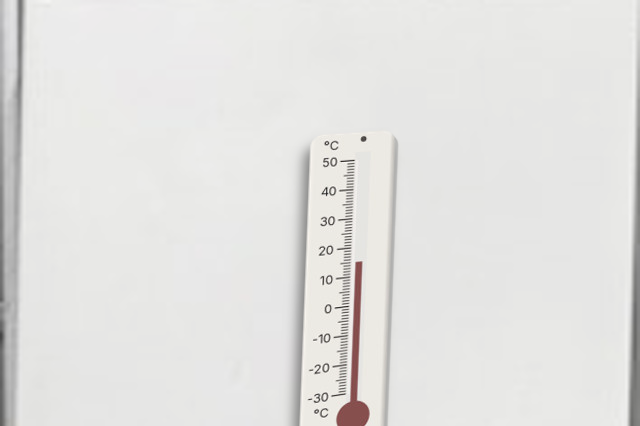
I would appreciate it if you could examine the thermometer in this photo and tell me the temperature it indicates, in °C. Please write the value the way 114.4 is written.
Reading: 15
